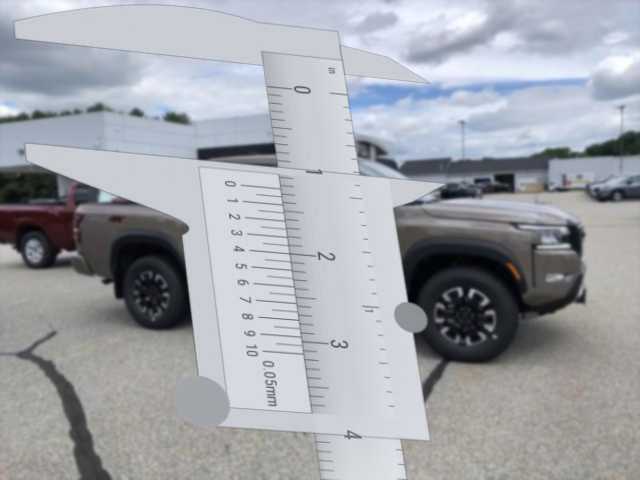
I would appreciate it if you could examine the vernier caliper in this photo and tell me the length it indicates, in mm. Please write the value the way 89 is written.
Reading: 12.4
